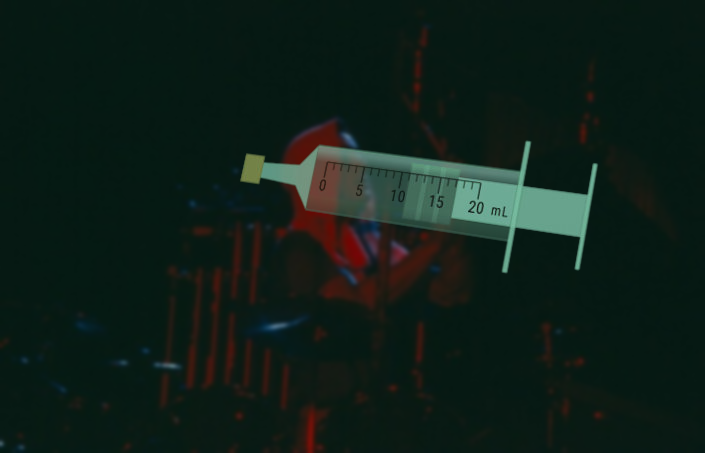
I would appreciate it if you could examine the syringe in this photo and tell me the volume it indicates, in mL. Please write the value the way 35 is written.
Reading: 11
